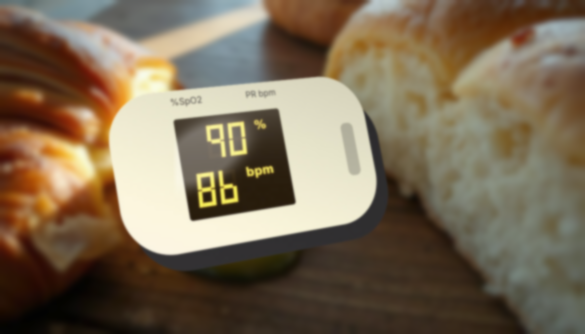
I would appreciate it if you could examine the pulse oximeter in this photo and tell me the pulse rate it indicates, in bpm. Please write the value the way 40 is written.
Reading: 86
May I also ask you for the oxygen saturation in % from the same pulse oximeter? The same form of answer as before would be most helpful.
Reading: 90
